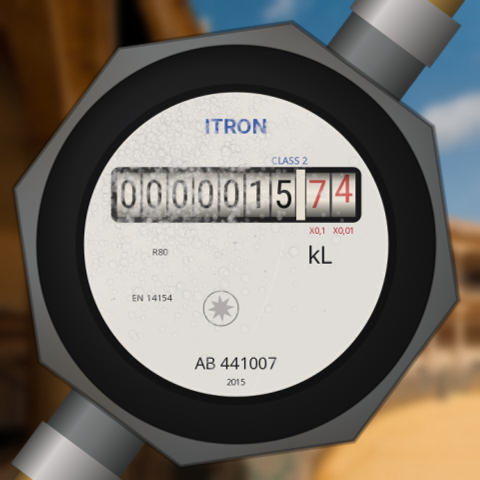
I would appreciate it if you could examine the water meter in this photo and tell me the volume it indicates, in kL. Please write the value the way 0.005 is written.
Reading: 15.74
